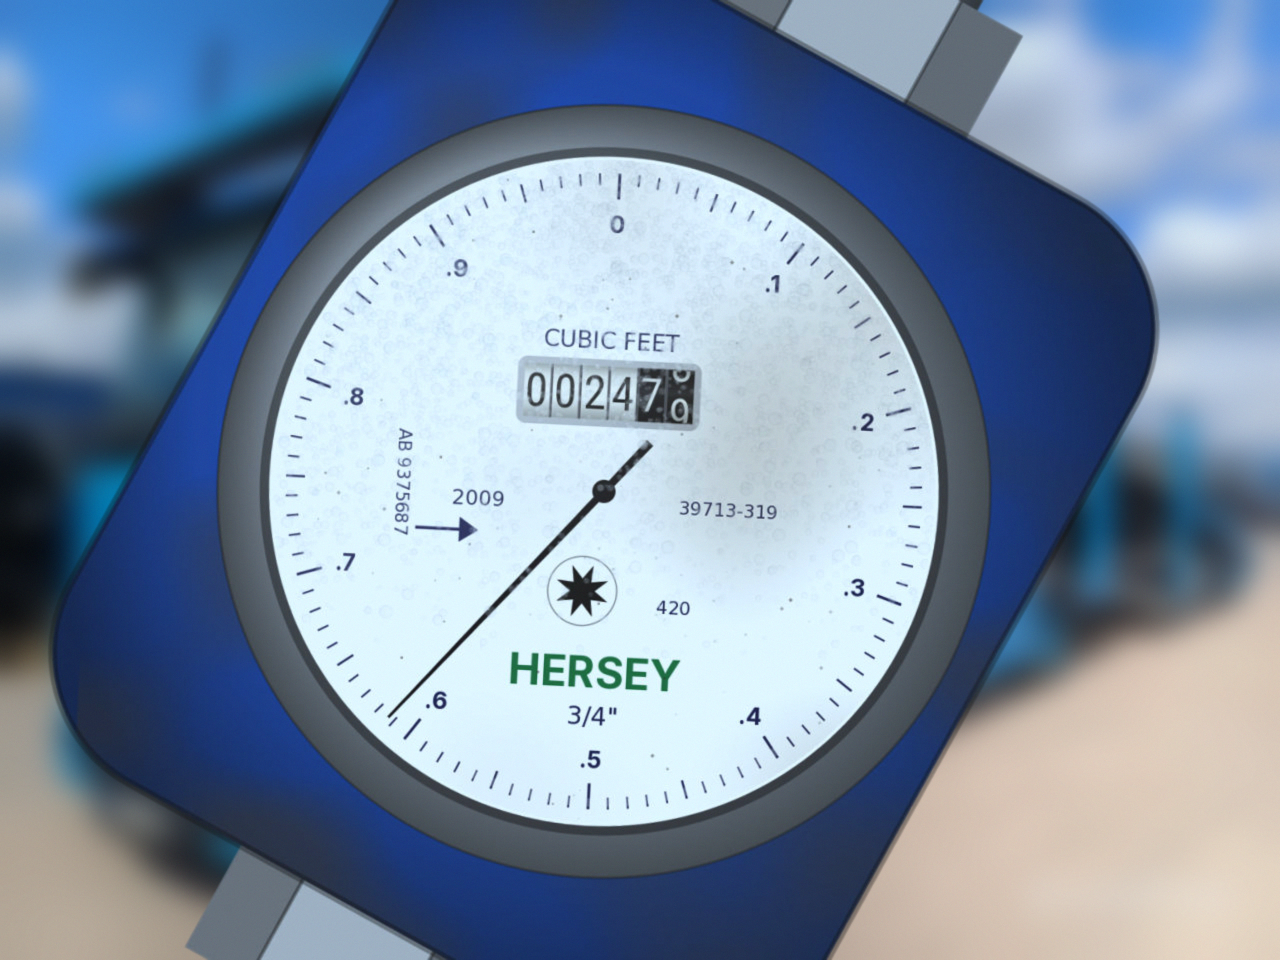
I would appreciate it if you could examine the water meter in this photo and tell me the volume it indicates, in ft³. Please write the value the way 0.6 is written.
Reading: 2478.61
